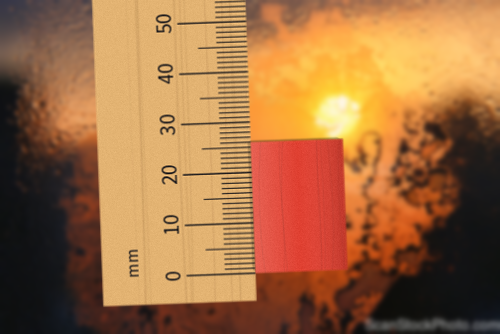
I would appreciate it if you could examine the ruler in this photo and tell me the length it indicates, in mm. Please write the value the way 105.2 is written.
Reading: 26
